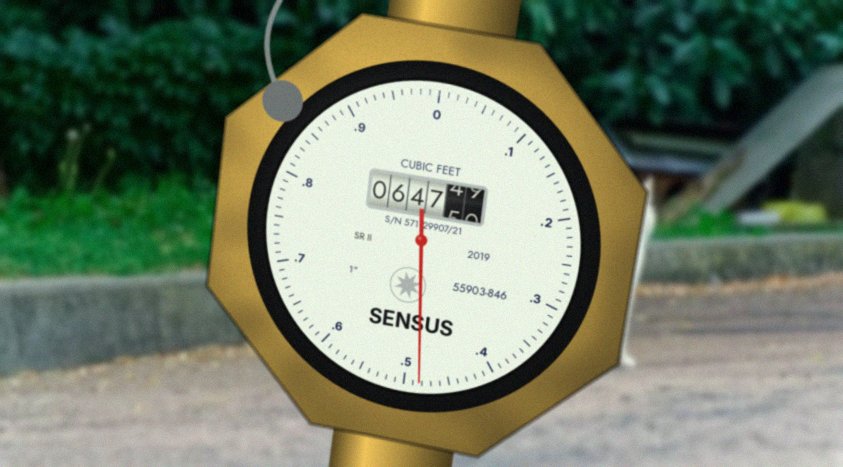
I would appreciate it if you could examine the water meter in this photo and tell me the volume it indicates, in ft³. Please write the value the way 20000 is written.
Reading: 64749.48
